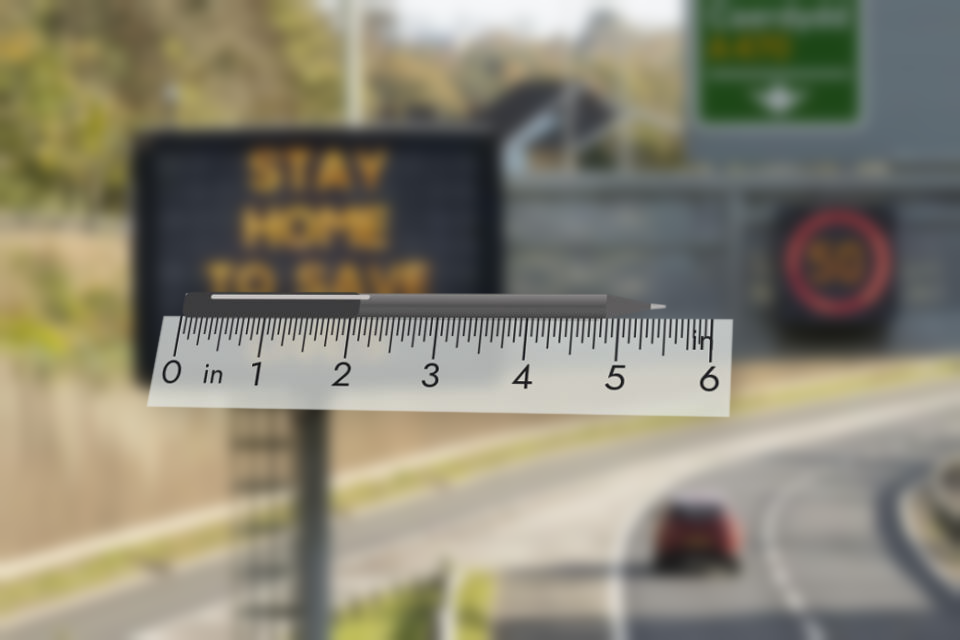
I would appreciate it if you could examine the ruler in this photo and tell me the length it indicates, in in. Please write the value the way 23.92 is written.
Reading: 5.5
